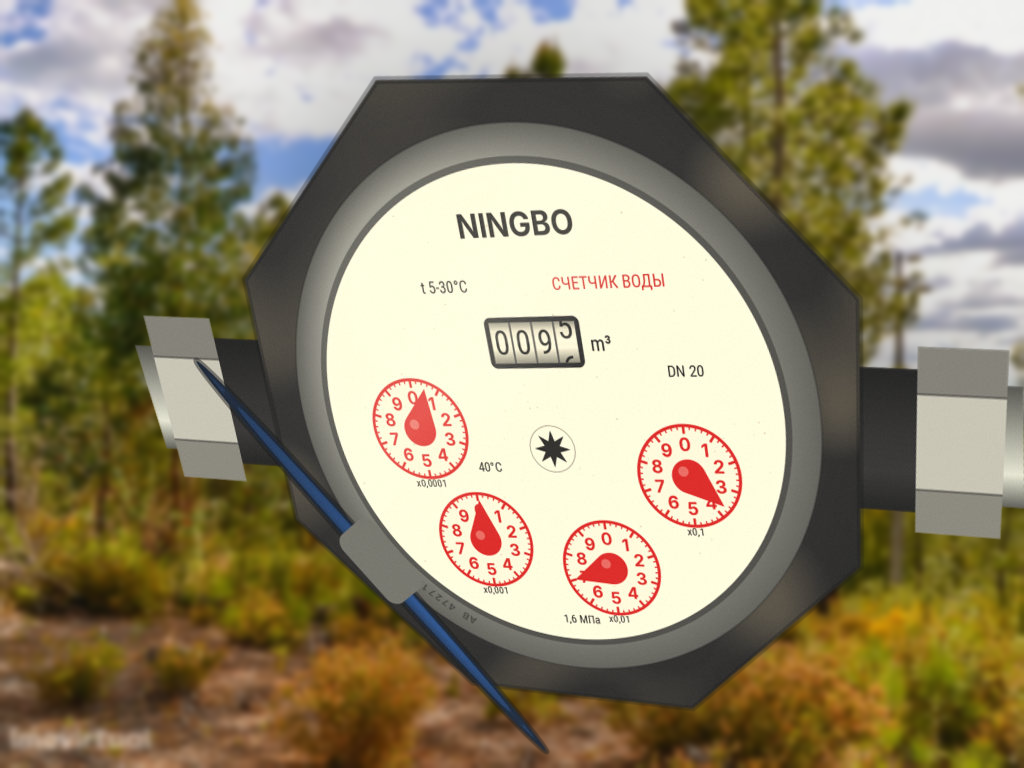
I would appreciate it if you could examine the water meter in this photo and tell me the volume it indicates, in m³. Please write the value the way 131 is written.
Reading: 95.3700
